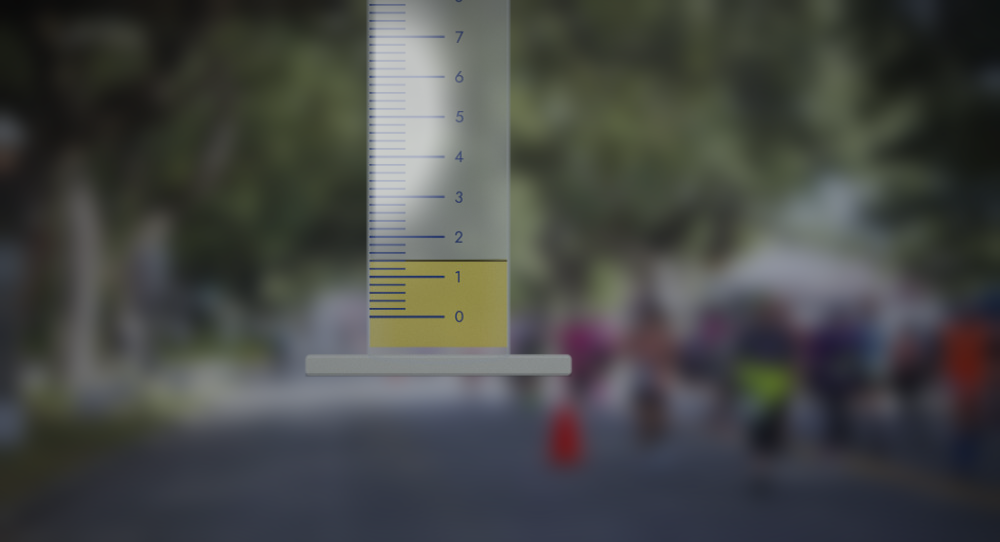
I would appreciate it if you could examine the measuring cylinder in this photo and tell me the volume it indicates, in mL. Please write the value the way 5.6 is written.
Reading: 1.4
